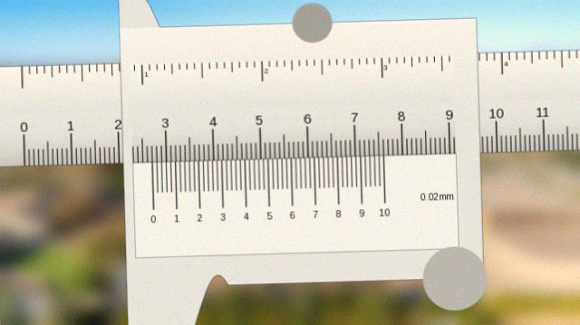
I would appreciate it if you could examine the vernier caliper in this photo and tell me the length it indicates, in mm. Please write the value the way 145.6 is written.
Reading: 27.0
